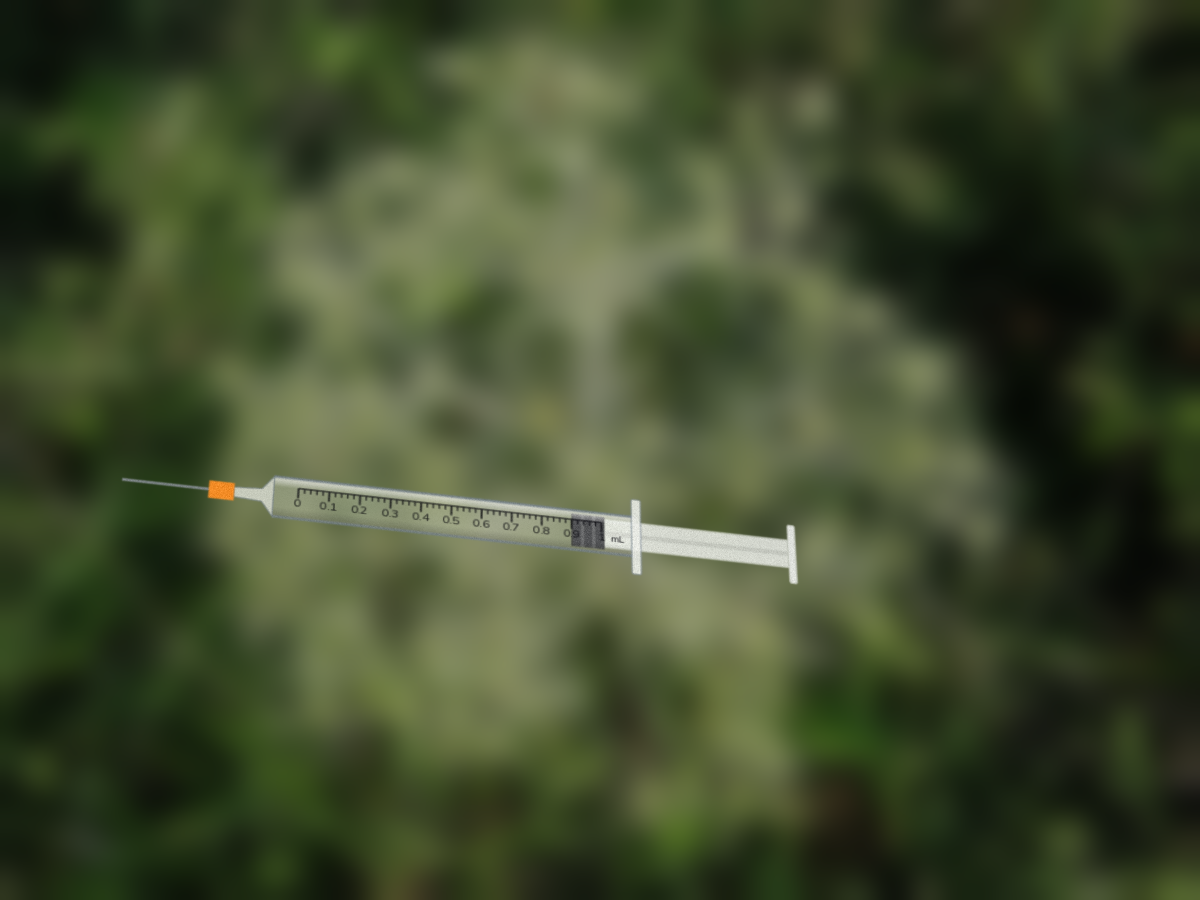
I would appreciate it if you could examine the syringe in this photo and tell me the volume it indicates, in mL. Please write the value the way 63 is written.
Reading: 0.9
